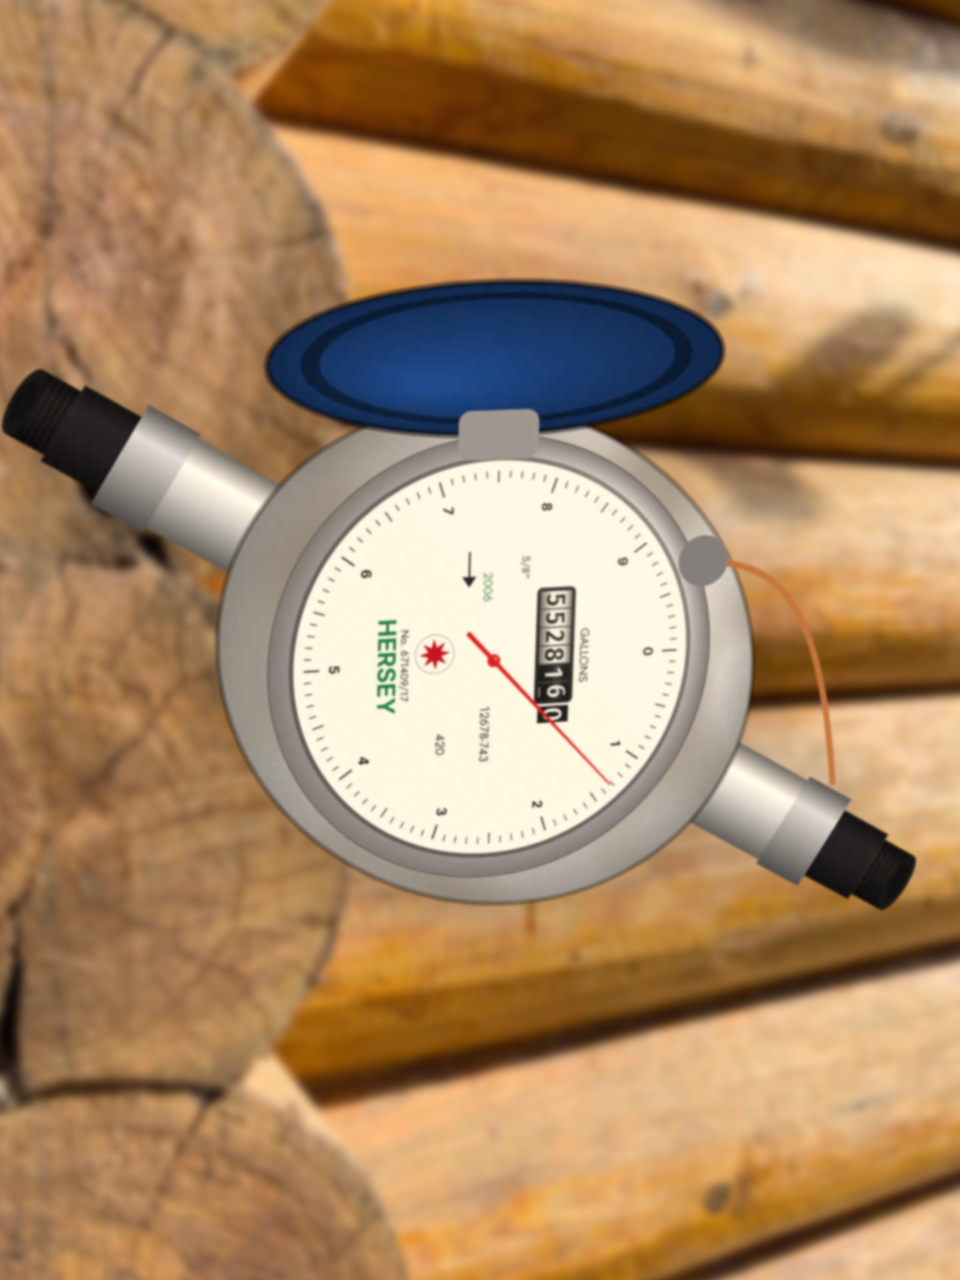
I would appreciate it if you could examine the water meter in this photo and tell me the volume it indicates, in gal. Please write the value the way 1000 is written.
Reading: 5528161.3
